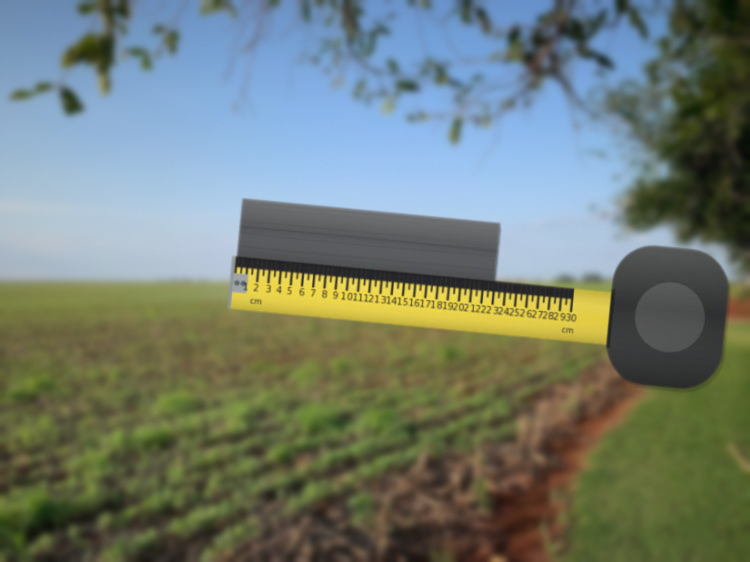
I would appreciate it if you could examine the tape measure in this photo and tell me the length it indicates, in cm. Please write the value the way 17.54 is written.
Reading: 23
